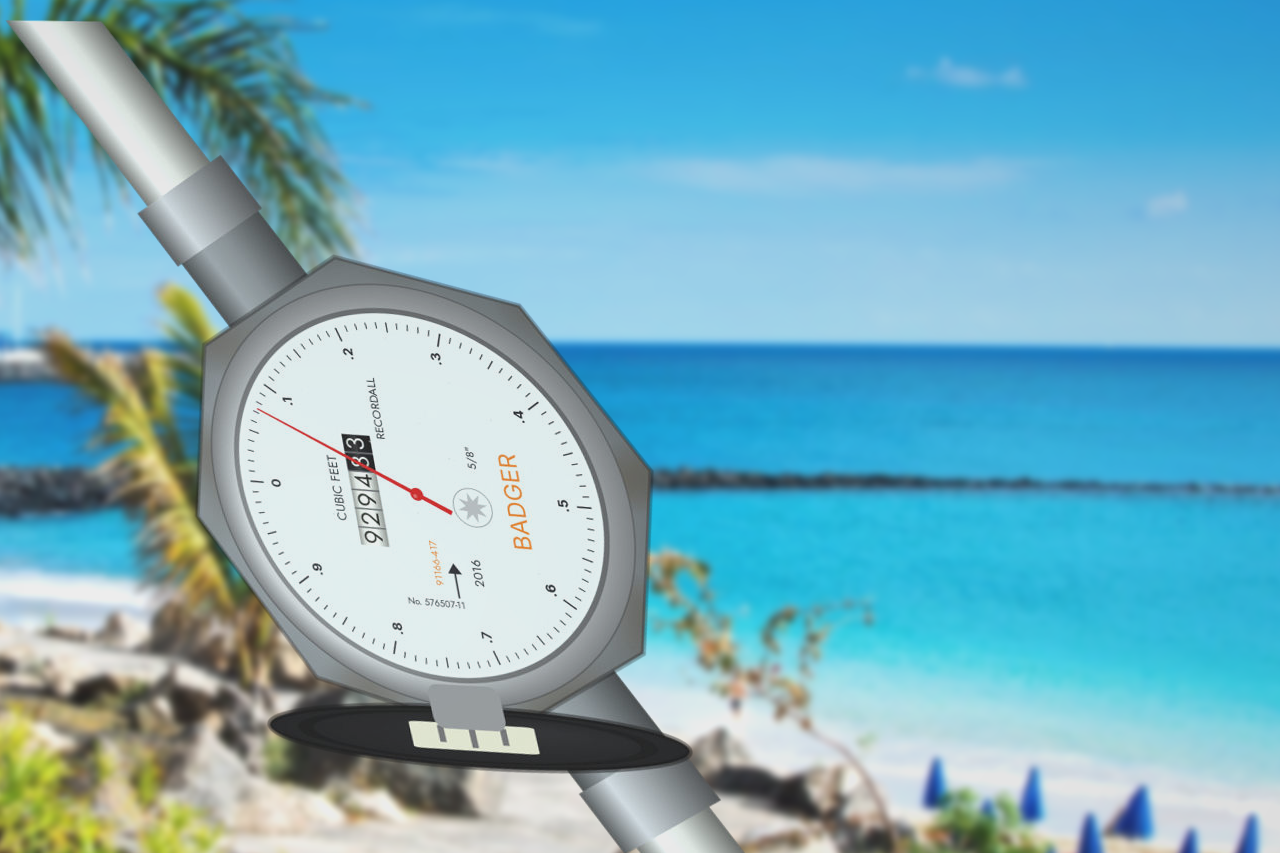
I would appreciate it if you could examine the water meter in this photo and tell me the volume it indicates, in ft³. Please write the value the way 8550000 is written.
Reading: 929483.07
